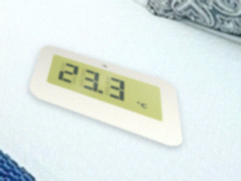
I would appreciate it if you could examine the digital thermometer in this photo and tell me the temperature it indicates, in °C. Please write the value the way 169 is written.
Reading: 23.3
